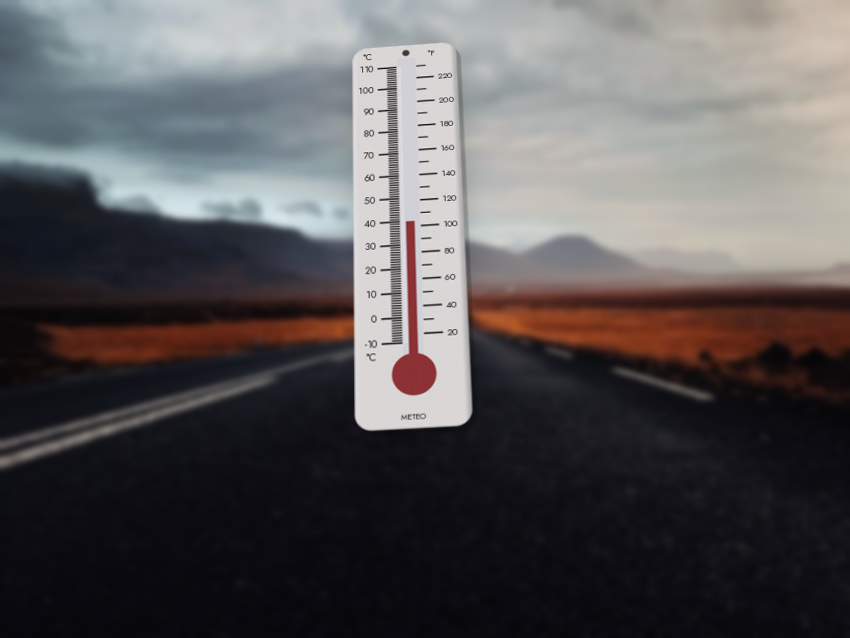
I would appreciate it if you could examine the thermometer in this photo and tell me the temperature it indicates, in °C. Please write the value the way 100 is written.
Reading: 40
